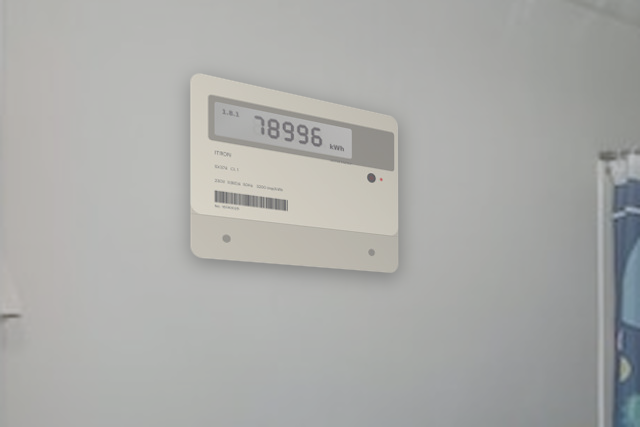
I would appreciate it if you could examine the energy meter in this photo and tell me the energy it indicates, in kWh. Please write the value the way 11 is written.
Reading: 78996
